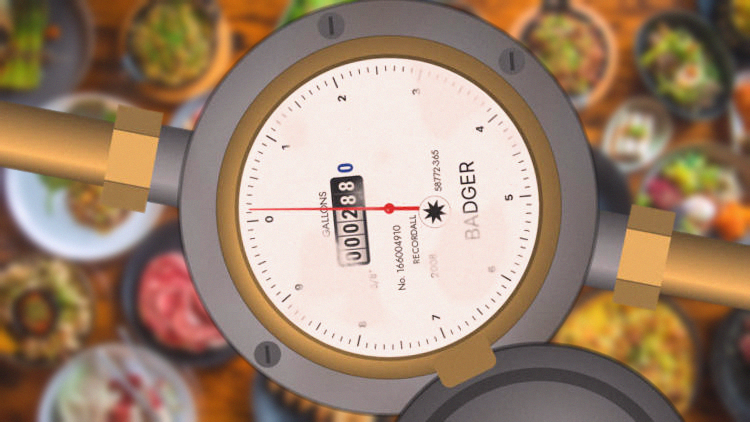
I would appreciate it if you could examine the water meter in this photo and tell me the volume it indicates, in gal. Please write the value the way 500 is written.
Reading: 2880.1
